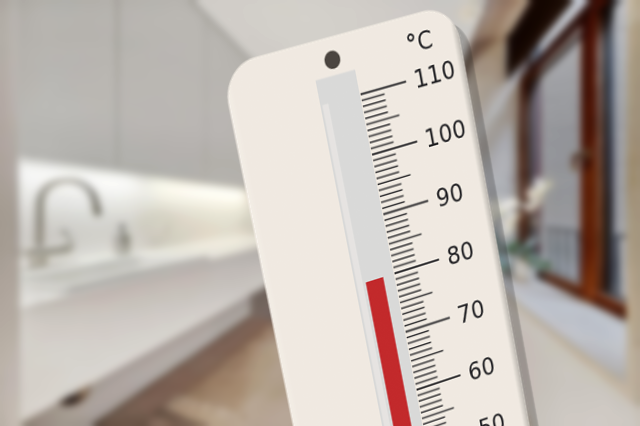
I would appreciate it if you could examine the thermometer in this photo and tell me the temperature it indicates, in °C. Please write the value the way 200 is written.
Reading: 80
